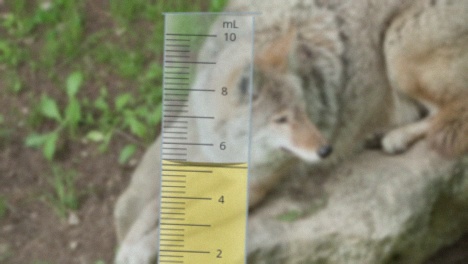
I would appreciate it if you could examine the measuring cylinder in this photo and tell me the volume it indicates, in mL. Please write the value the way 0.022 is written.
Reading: 5.2
